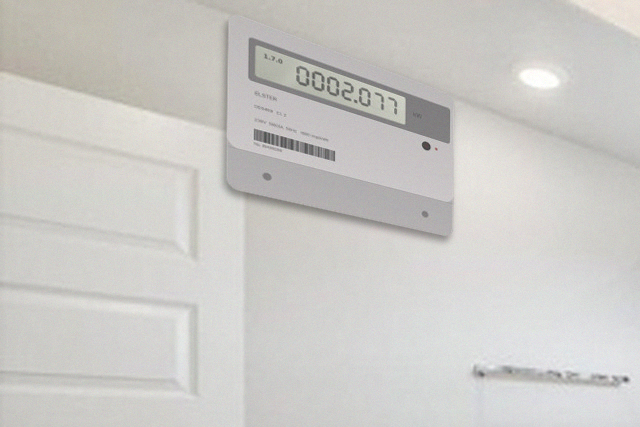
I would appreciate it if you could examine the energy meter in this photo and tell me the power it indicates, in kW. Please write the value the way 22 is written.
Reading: 2.077
